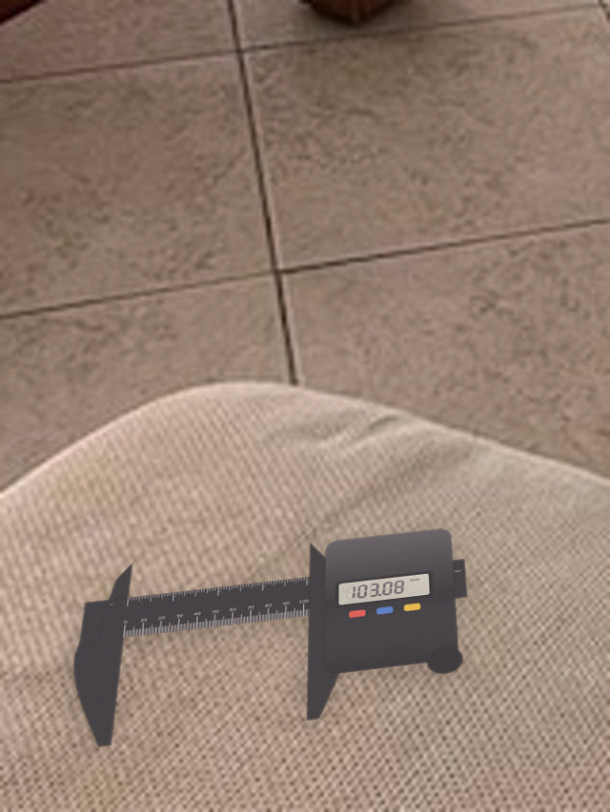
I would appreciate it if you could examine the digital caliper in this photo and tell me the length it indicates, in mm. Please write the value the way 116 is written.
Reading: 103.08
